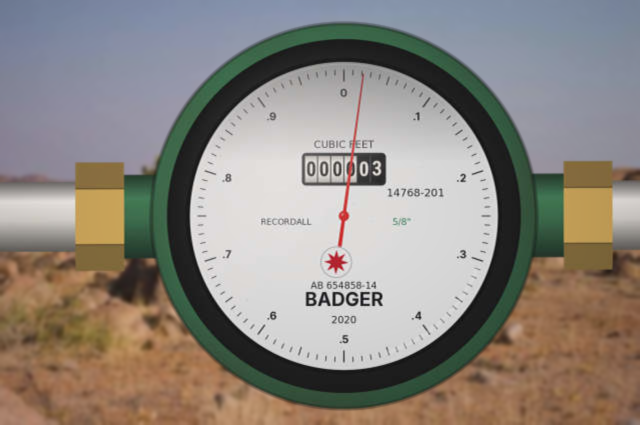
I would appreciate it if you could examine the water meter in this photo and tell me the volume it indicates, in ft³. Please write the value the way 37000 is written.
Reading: 3.02
